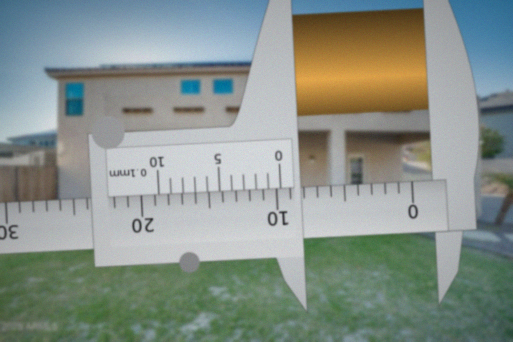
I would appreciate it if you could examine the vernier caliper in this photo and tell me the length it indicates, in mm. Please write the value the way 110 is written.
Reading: 9.7
